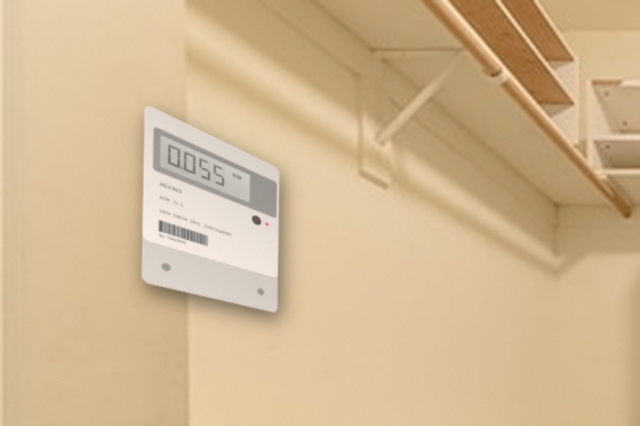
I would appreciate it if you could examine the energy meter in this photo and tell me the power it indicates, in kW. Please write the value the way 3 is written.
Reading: 0.055
